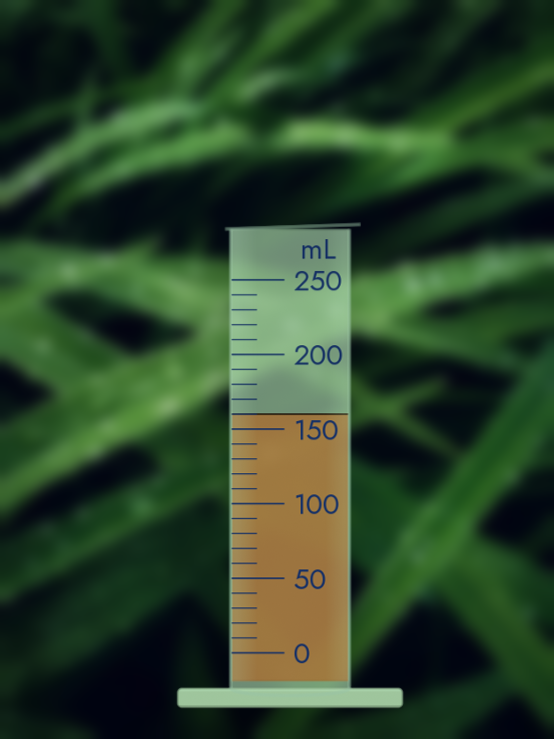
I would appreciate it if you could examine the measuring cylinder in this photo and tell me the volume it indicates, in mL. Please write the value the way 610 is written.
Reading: 160
